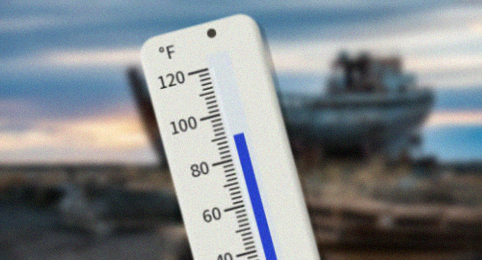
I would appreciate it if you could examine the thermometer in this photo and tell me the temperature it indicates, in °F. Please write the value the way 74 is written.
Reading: 90
